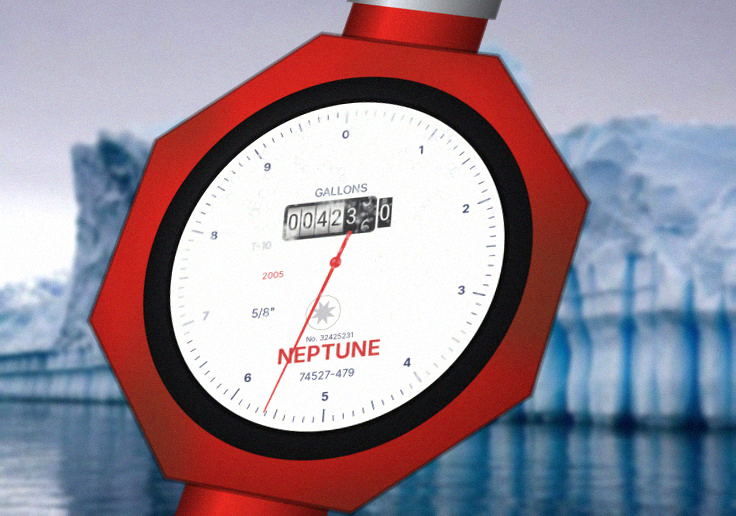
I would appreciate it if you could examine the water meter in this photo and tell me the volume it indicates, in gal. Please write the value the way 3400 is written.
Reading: 42355.6
